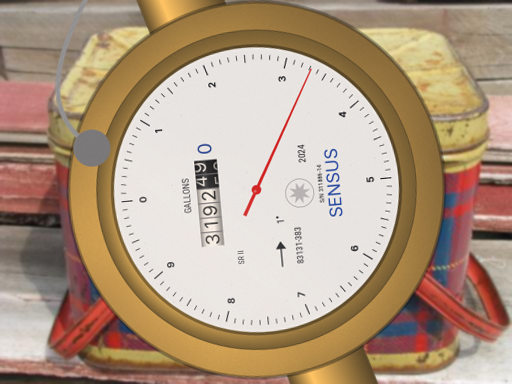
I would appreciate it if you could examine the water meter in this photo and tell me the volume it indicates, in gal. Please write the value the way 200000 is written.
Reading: 3192493.3
